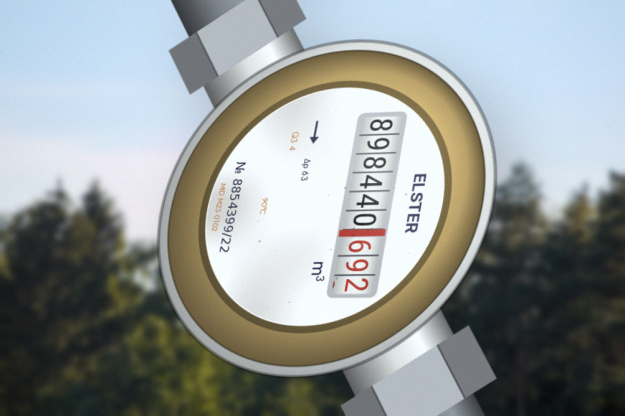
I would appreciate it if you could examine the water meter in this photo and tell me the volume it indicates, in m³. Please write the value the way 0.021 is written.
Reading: 898440.692
